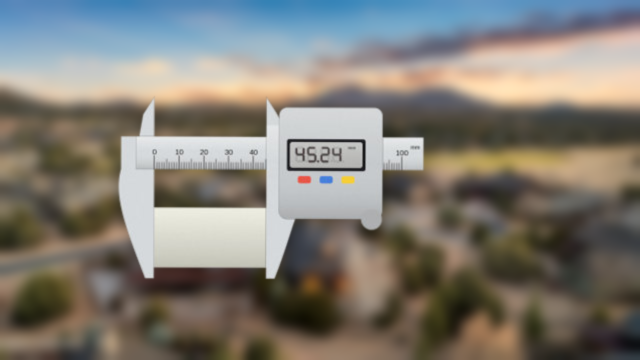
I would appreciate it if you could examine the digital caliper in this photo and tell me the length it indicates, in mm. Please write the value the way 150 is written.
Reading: 45.24
